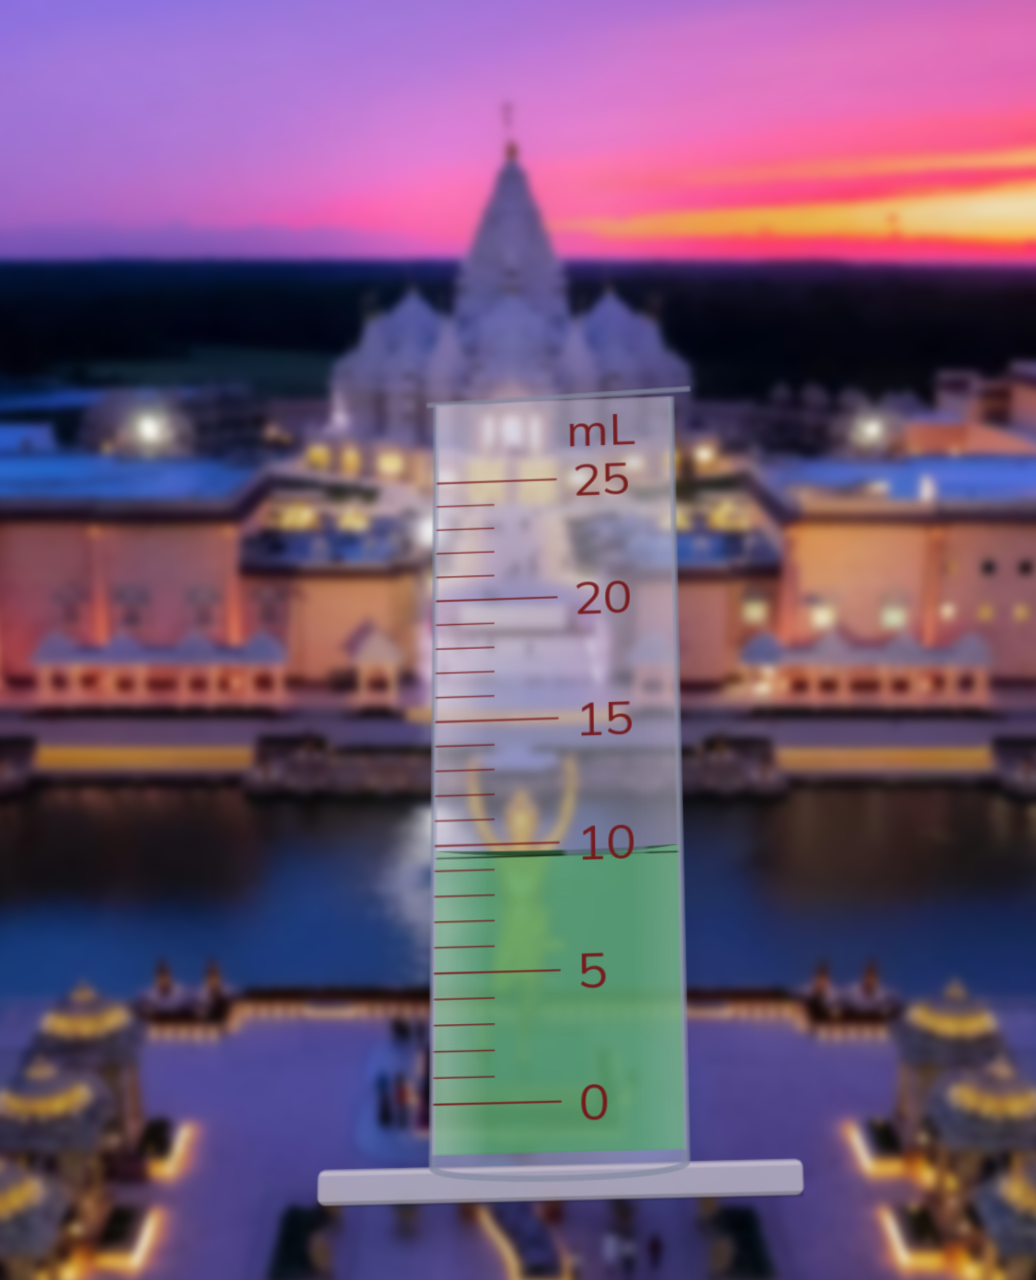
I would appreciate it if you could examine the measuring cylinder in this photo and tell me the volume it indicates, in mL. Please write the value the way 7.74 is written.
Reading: 9.5
